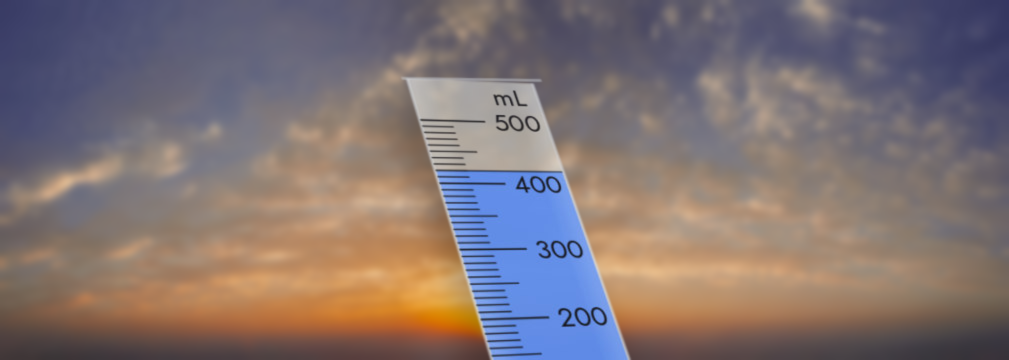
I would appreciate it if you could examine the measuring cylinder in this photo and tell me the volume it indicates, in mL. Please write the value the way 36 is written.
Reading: 420
